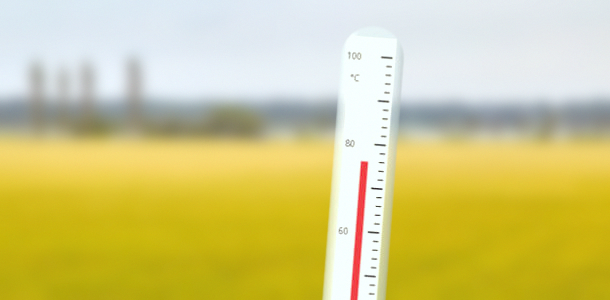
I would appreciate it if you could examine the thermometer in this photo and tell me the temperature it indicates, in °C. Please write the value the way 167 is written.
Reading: 76
